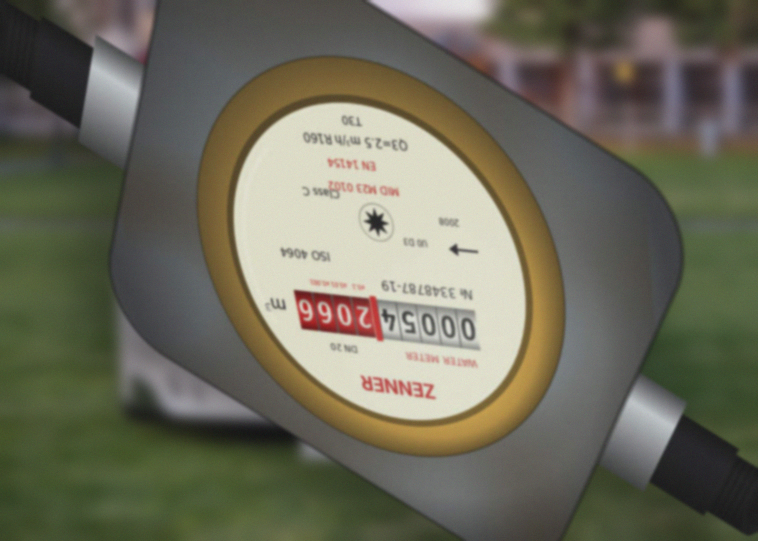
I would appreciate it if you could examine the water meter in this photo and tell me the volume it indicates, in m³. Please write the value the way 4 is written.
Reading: 54.2066
